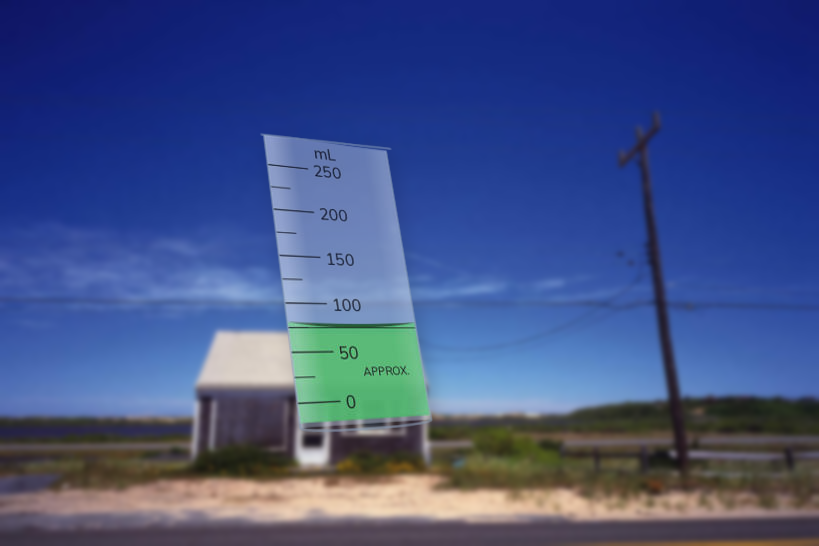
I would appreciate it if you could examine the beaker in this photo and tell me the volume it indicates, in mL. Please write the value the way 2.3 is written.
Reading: 75
